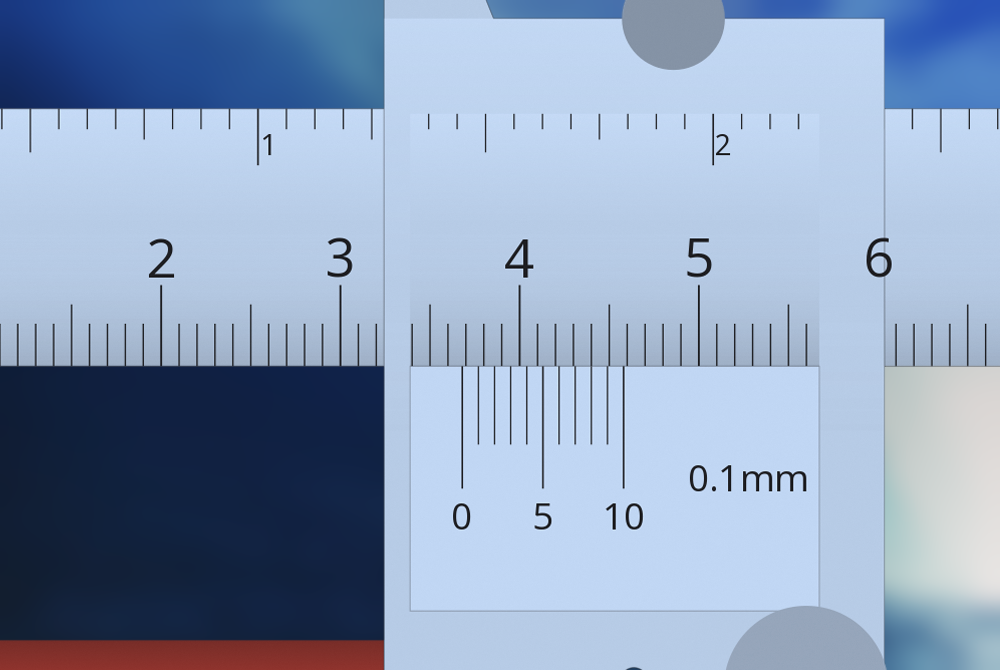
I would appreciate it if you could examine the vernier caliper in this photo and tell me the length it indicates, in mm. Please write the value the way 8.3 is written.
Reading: 36.8
